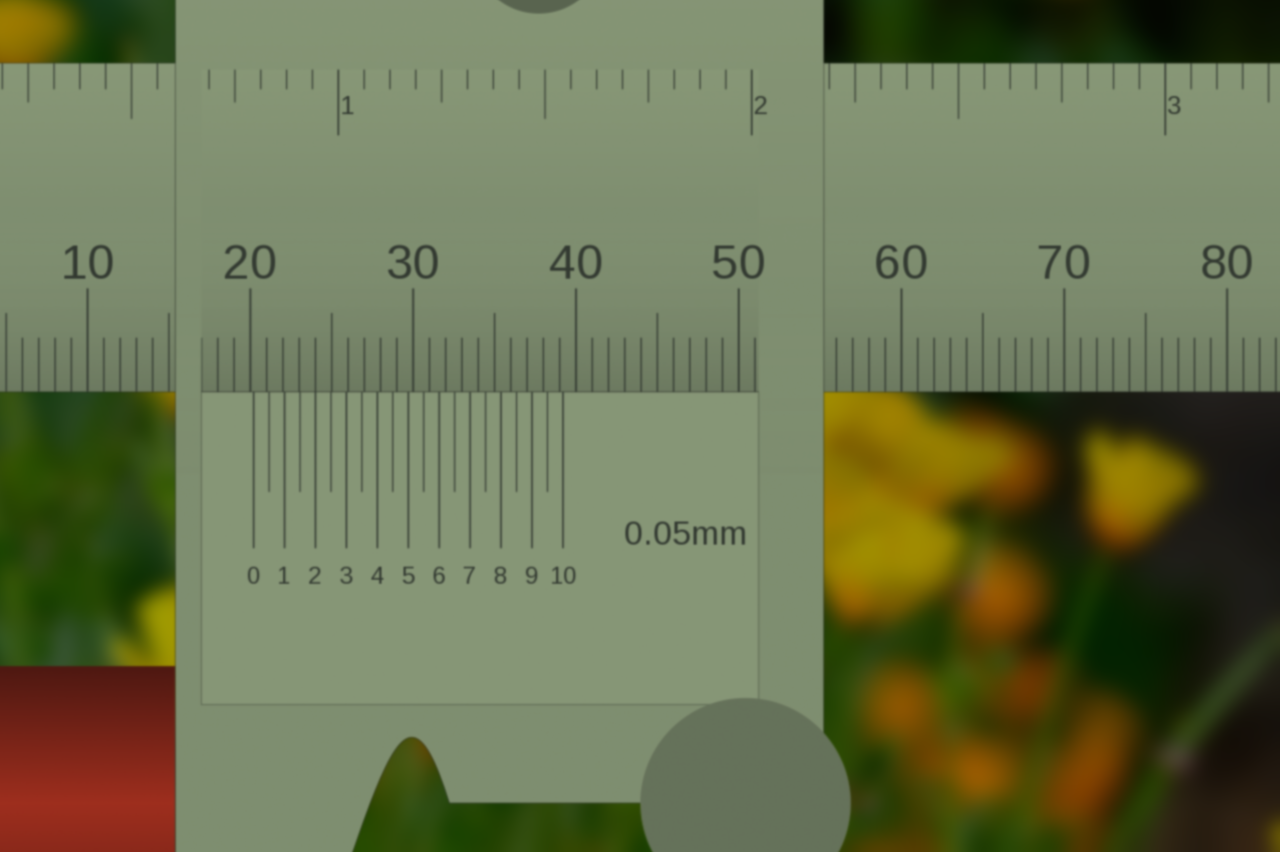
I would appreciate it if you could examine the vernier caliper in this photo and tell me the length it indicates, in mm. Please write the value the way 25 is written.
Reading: 20.2
